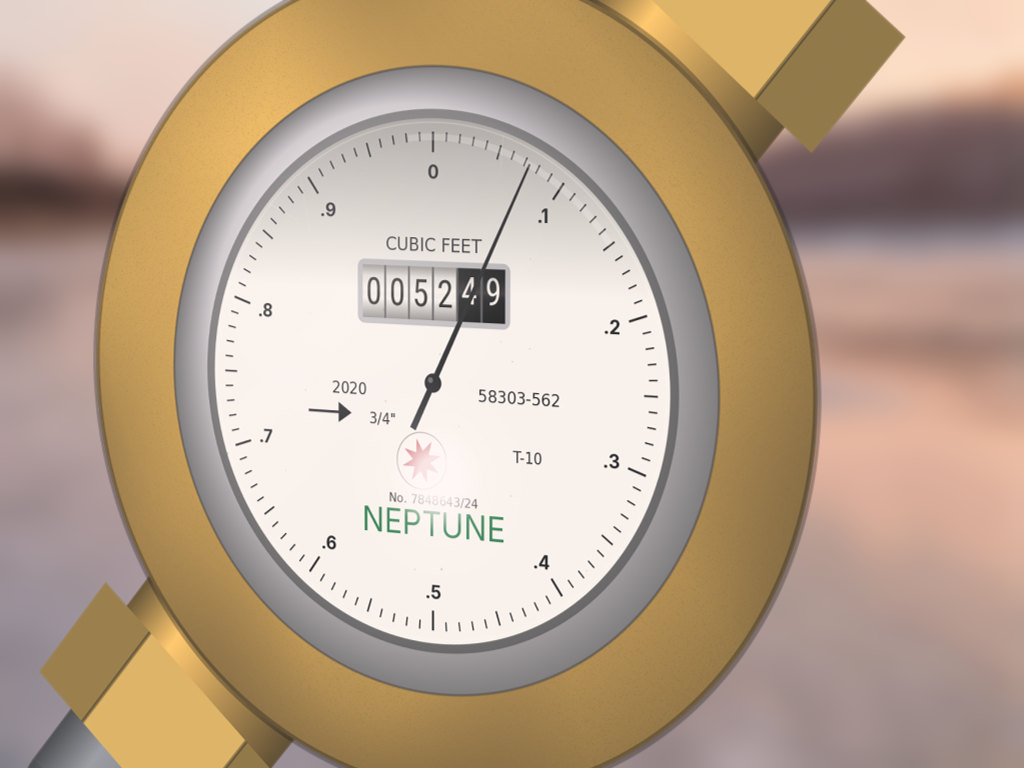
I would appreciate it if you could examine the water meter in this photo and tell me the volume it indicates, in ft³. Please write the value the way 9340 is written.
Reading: 5249.07
